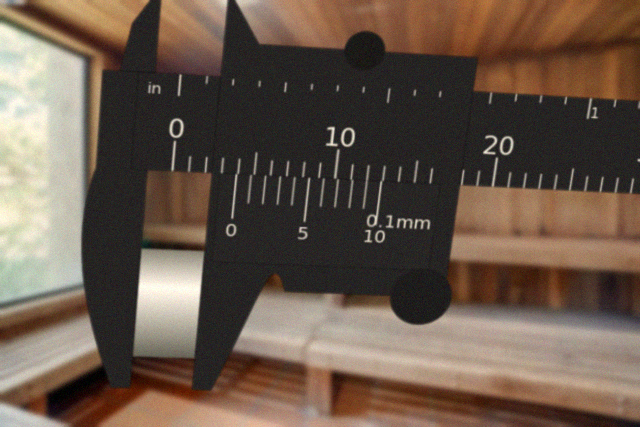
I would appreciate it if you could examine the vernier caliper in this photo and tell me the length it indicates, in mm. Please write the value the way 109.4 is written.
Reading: 3.9
